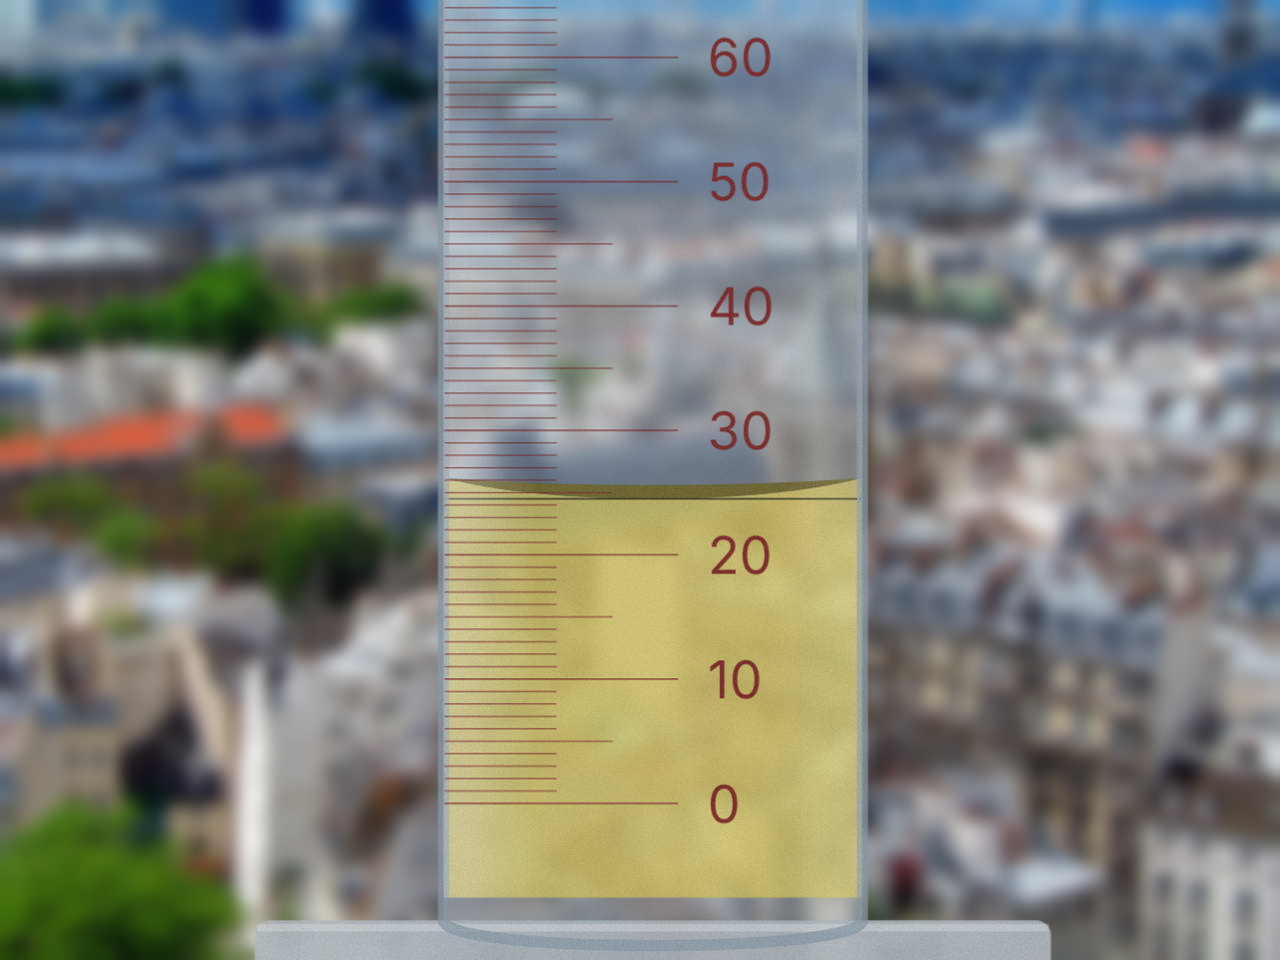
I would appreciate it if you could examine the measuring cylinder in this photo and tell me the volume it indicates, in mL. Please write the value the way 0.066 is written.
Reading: 24.5
